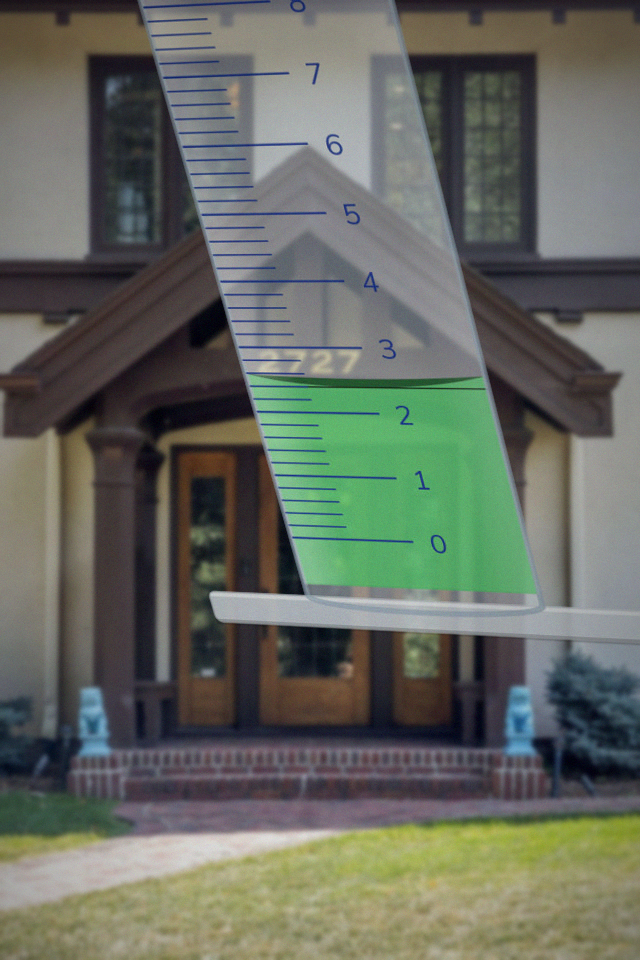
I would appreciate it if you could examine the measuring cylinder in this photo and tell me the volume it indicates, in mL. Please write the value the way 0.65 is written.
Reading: 2.4
